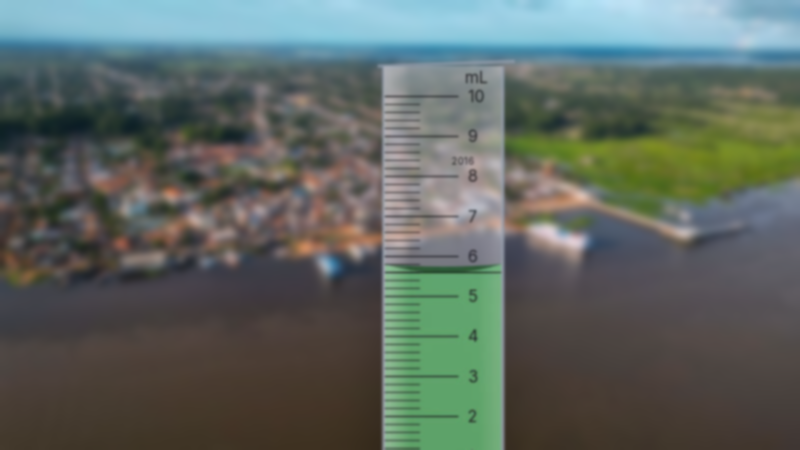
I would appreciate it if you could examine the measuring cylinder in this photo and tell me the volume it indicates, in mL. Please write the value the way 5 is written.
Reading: 5.6
